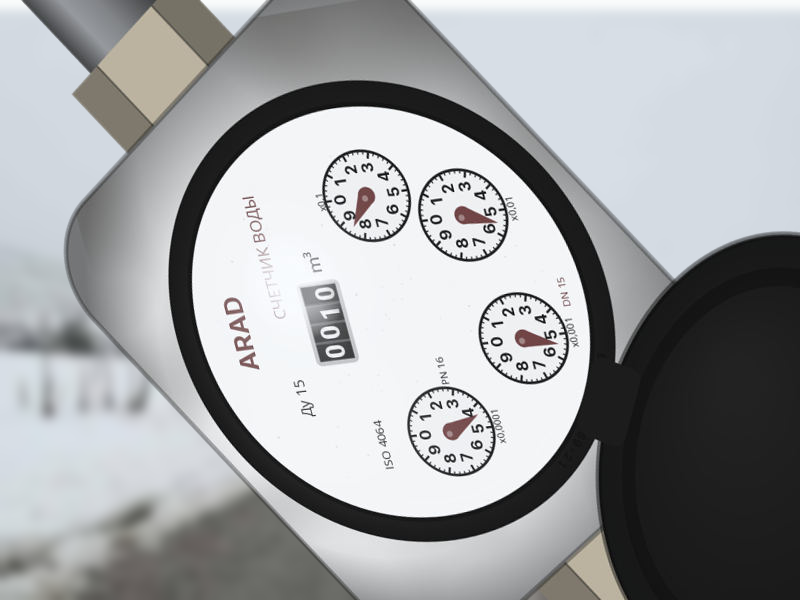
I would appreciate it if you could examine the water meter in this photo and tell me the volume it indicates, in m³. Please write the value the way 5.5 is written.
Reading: 9.8554
